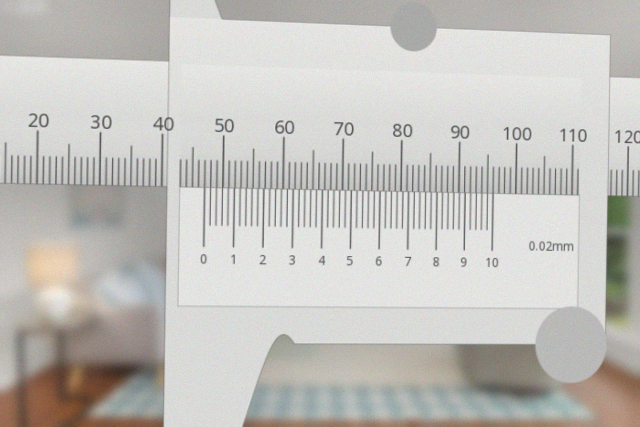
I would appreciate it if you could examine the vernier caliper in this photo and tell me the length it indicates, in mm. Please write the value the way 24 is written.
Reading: 47.0
